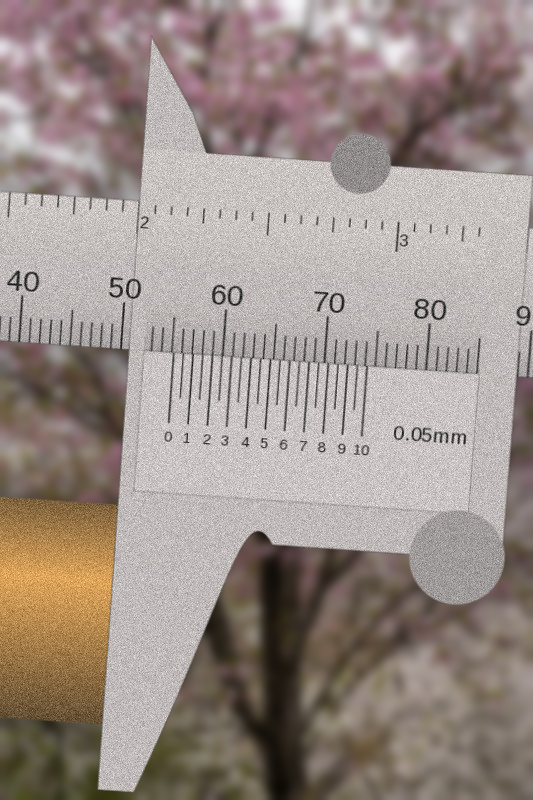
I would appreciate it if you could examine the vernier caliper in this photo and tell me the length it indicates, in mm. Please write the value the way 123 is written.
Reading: 55.2
